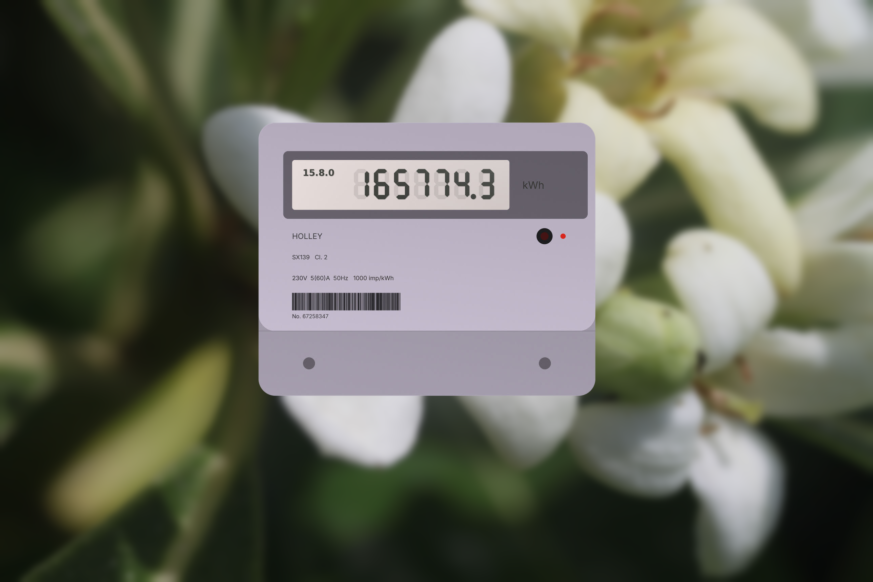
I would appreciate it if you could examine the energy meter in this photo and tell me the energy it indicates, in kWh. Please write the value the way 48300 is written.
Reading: 165774.3
